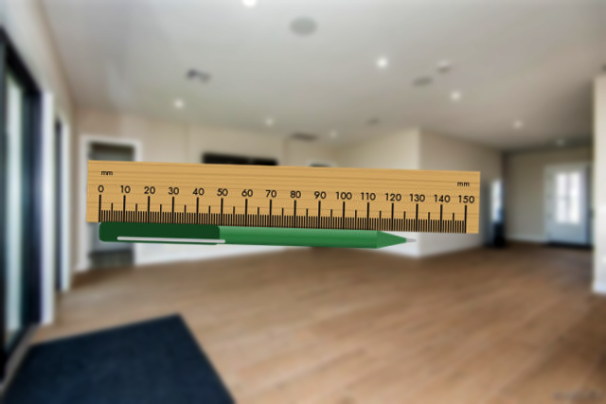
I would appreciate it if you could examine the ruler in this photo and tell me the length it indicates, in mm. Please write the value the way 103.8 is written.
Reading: 130
